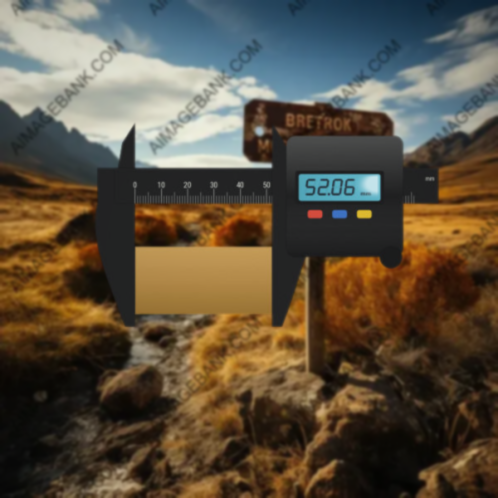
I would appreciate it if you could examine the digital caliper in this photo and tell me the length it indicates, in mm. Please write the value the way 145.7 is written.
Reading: 52.06
